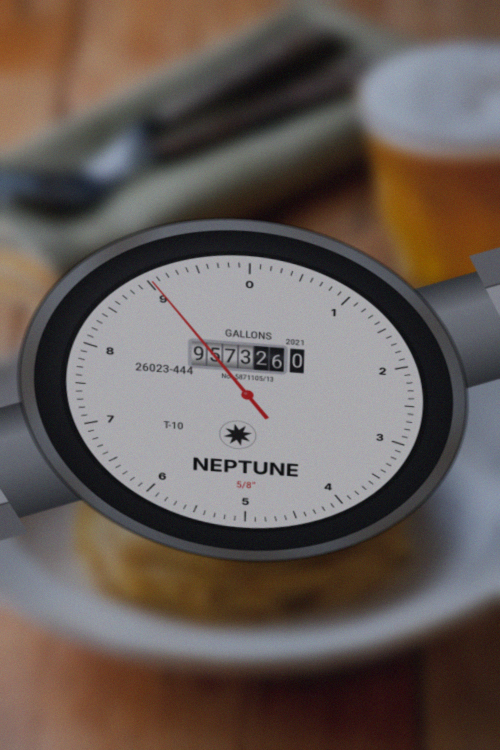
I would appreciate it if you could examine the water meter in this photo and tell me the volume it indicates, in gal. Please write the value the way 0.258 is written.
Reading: 9573259.0
